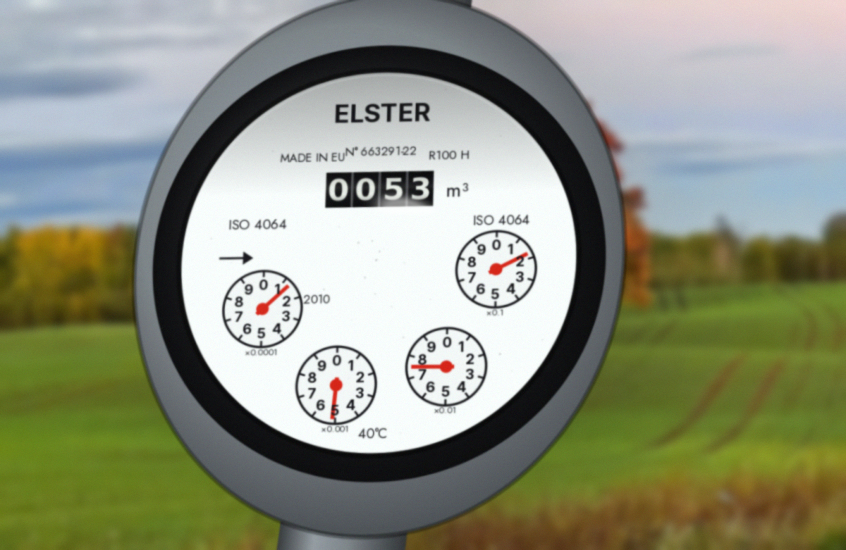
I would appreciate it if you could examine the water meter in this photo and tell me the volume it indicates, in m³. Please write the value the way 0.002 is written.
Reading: 53.1751
